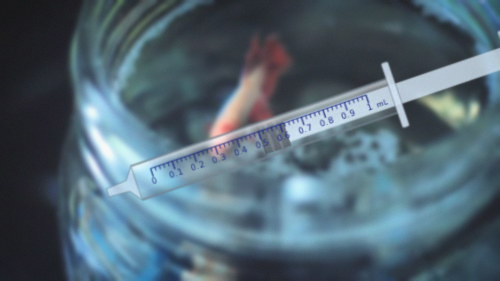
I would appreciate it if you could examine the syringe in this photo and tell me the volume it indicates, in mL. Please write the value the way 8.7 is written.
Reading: 0.5
